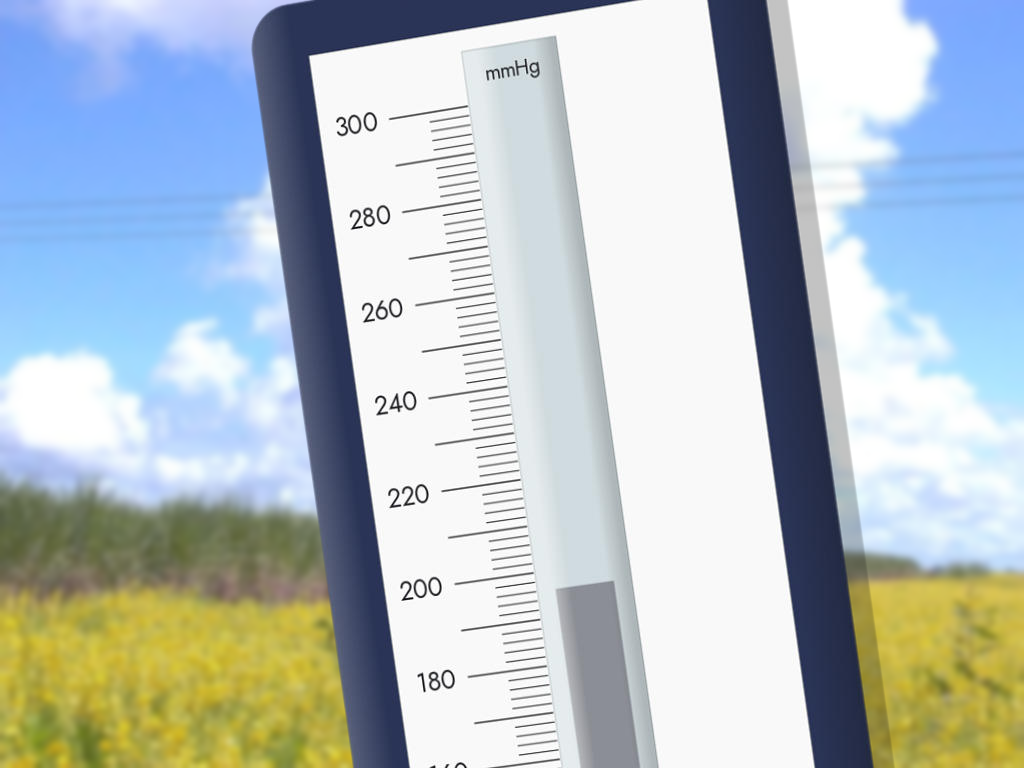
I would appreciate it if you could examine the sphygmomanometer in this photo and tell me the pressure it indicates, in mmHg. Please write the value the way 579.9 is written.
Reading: 196
